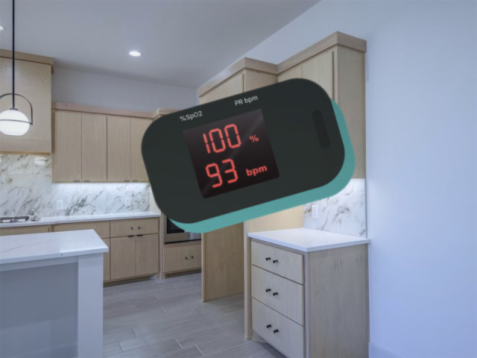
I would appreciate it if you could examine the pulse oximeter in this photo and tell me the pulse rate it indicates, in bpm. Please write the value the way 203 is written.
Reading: 93
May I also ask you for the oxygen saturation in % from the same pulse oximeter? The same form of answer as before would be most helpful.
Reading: 100
